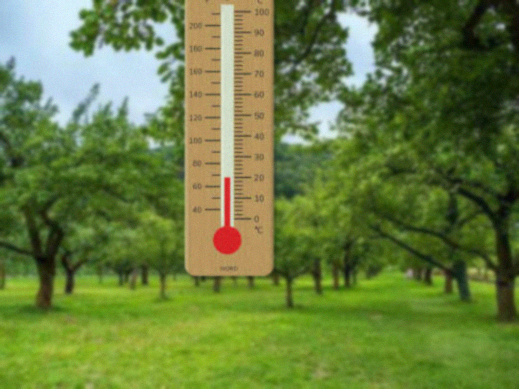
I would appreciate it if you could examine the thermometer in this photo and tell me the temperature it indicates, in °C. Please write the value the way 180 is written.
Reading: 20
